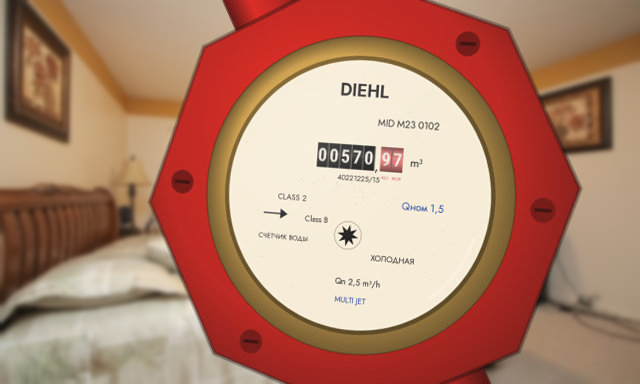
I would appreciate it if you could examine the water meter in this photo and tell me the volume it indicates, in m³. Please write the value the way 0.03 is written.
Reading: 570.97
